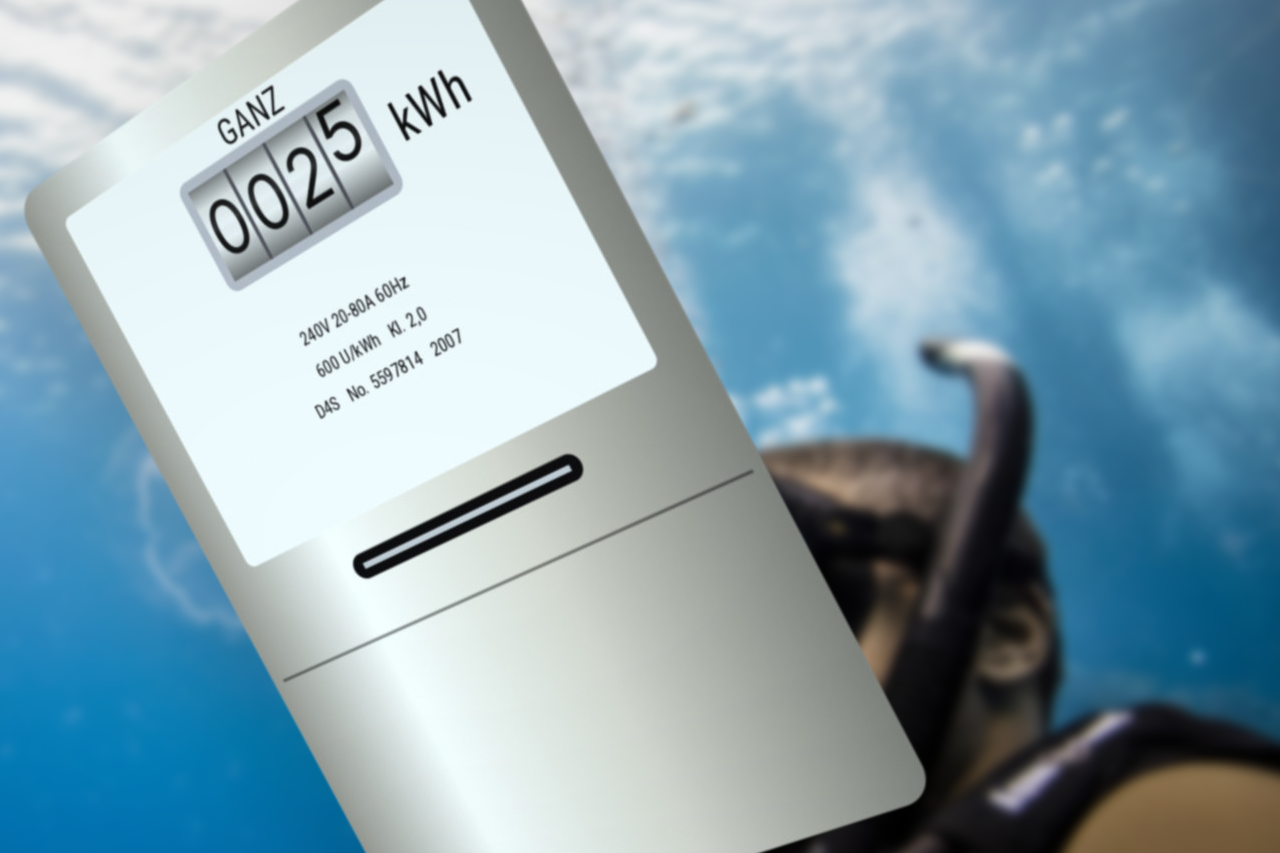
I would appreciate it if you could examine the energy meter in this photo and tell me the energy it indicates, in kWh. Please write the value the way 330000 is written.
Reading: 25
